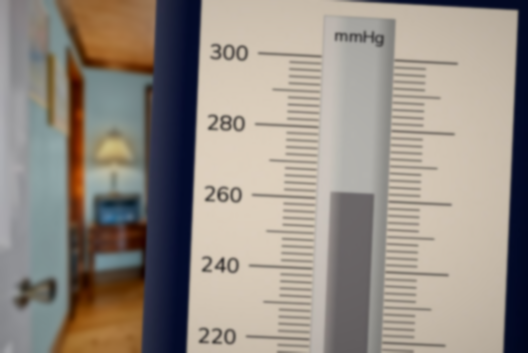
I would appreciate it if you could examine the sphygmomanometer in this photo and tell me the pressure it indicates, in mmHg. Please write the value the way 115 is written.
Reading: 262
